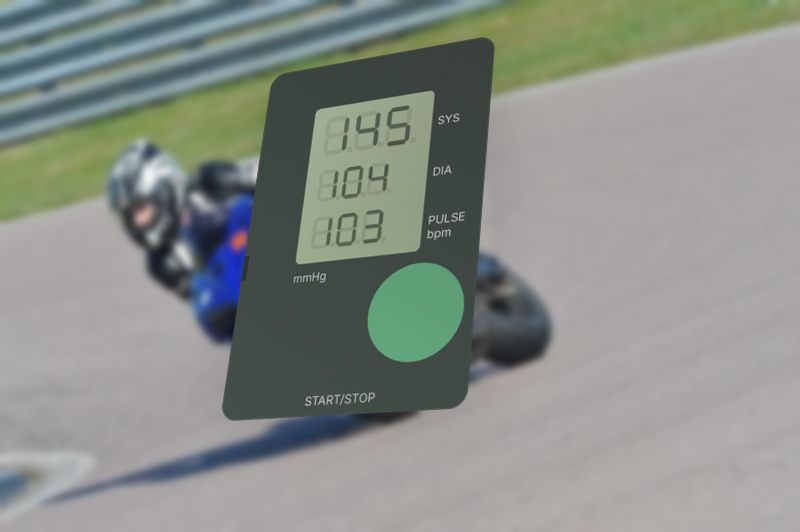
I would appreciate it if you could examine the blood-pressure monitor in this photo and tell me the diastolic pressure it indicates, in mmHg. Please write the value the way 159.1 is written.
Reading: 104
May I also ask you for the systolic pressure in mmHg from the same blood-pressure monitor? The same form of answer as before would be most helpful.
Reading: 145
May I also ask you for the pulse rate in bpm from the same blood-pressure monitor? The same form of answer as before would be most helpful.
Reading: 103
